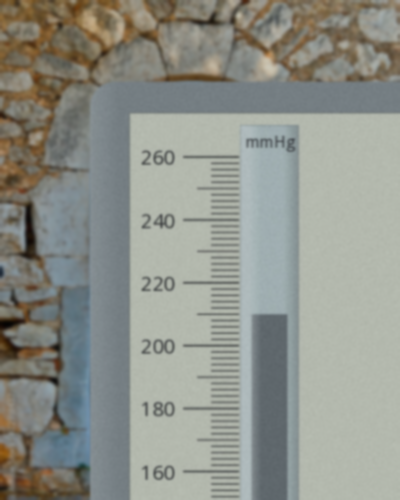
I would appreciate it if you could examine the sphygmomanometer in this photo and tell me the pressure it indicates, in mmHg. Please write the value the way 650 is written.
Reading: 210
